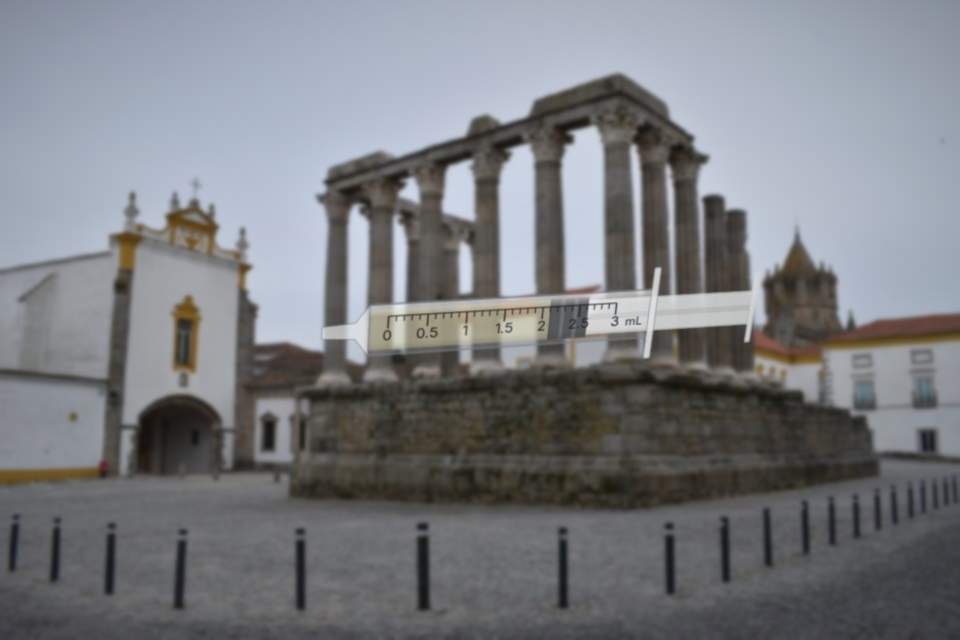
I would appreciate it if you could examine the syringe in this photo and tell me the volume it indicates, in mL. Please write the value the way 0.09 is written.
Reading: 2.1
